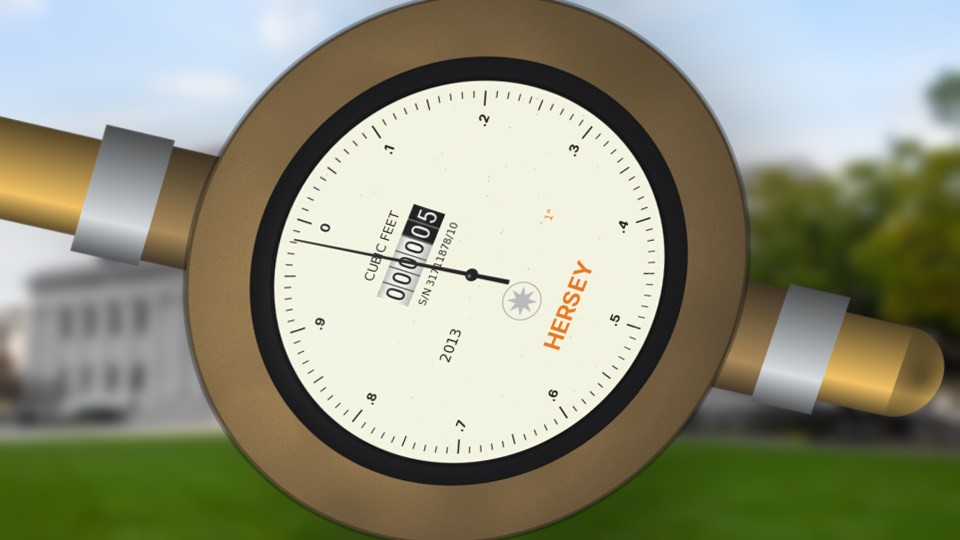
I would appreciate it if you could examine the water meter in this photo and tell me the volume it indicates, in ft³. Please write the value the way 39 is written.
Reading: 4.98
